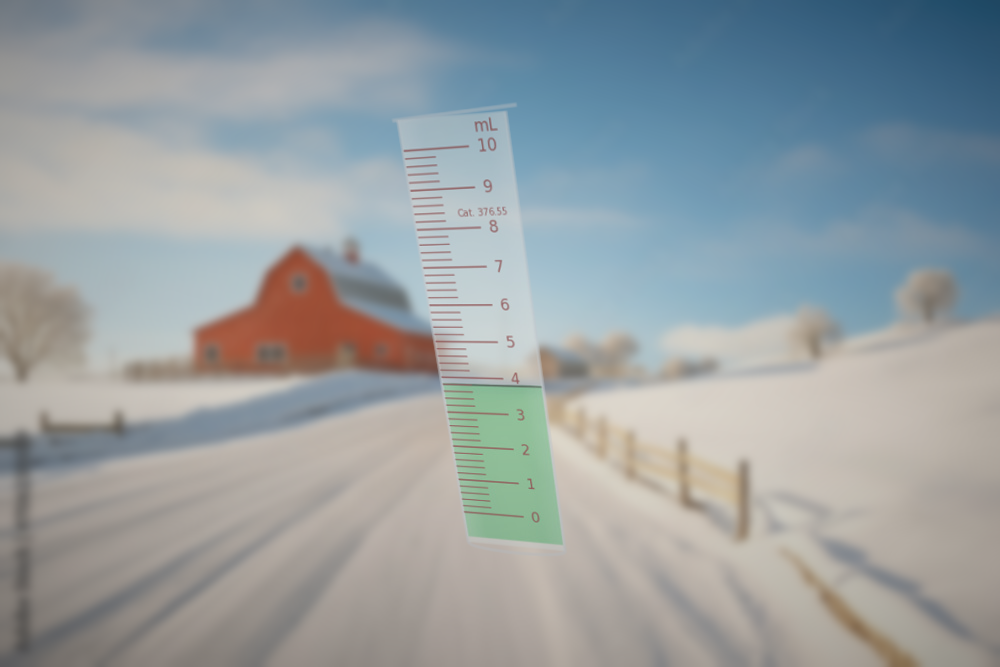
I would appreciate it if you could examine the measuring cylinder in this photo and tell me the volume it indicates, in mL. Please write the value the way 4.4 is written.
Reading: 3.8
